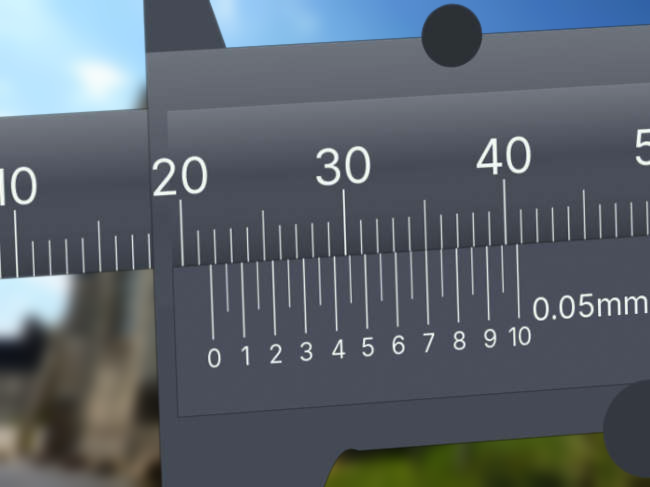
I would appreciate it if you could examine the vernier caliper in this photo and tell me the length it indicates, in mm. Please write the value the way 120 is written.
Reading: 21.7
